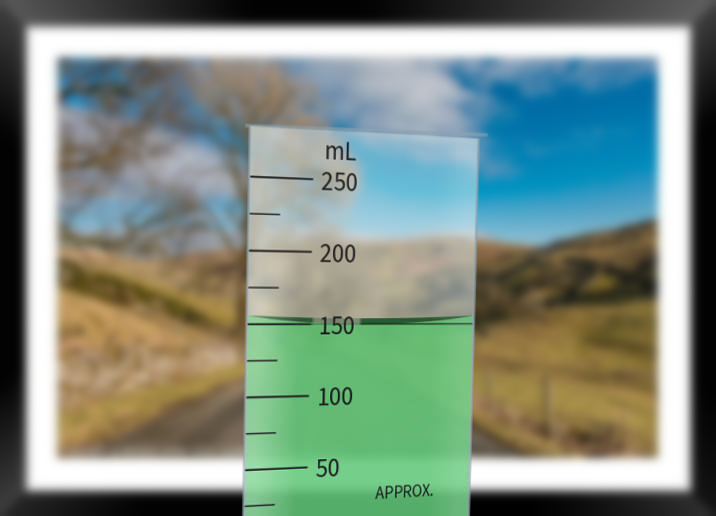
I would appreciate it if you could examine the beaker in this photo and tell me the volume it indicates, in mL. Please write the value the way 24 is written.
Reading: 150
